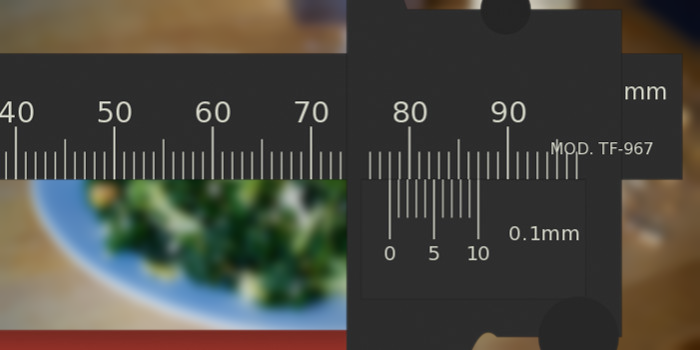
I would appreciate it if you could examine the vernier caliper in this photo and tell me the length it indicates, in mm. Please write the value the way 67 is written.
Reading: 78.0
